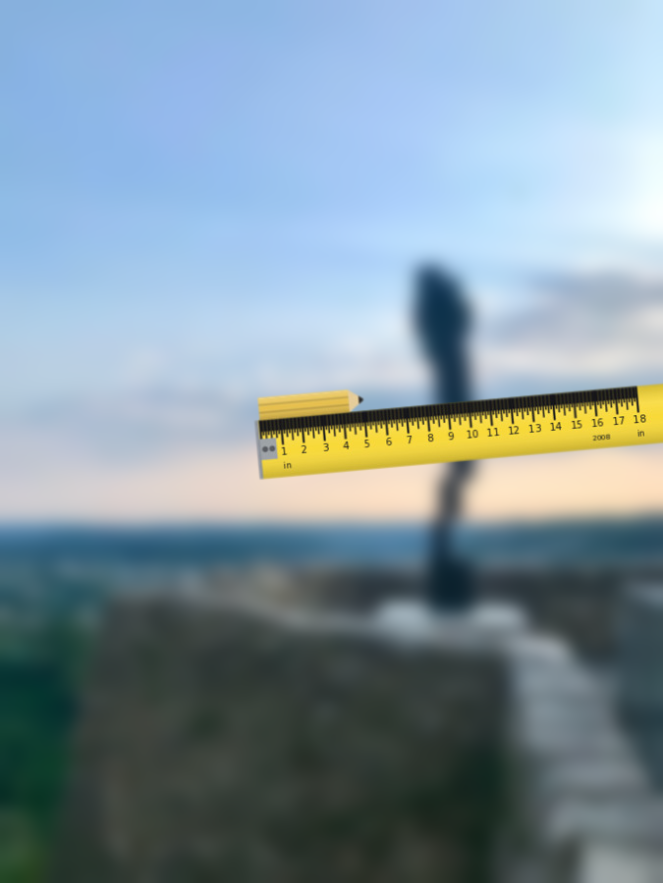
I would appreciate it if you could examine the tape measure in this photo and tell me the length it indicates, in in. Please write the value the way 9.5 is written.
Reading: 5
